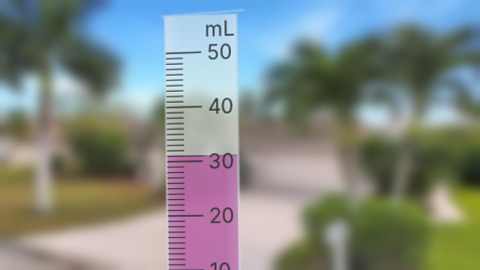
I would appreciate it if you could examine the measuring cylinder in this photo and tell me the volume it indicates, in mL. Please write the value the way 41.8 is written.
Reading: 31
